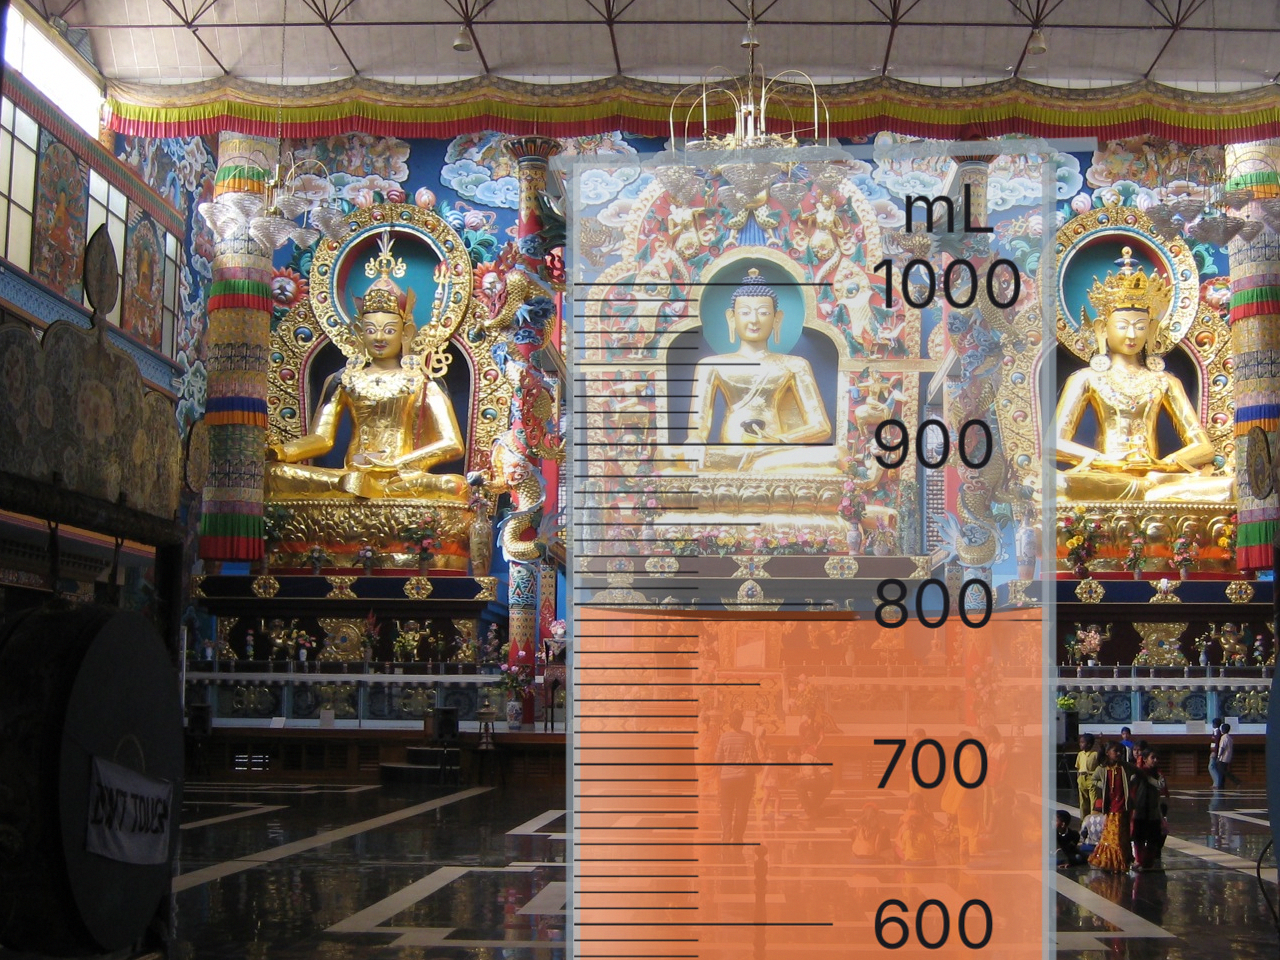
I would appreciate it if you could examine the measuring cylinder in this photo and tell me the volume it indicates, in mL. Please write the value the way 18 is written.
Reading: 790
